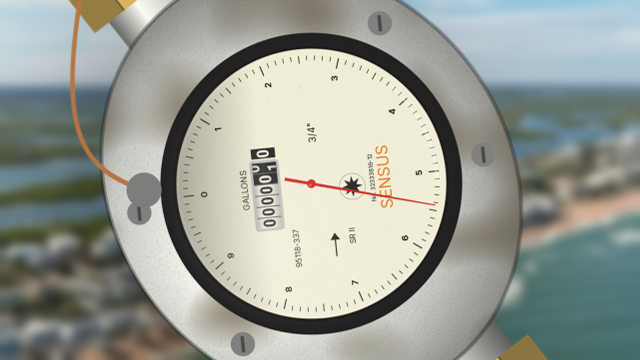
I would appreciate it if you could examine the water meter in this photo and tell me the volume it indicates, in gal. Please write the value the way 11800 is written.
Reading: 5.4
